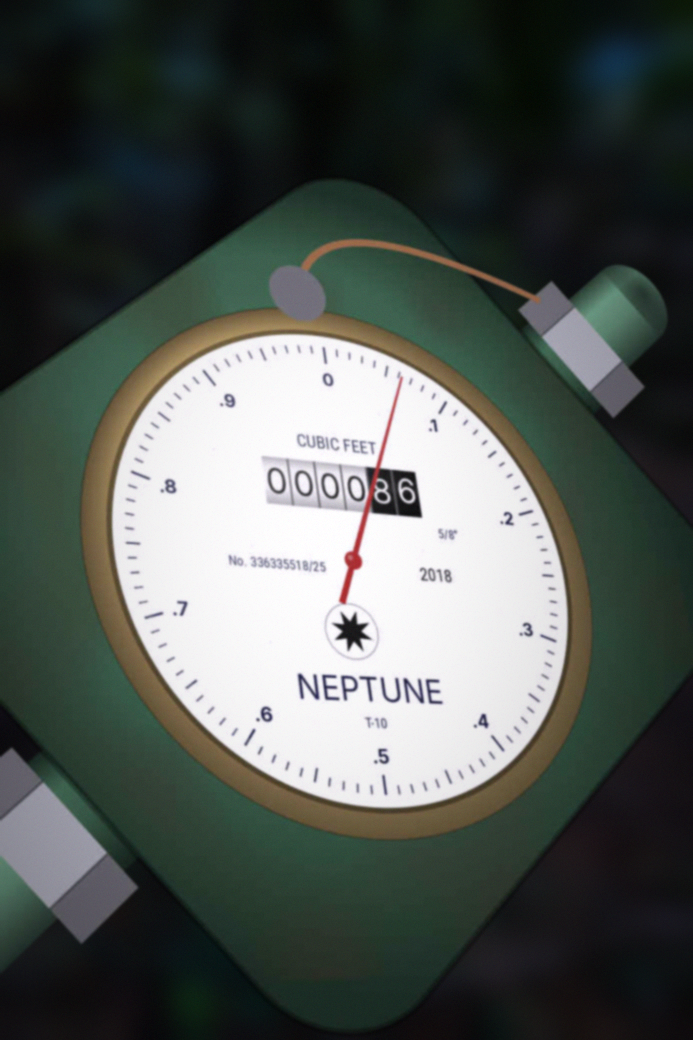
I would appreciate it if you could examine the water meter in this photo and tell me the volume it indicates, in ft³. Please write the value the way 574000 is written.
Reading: 86.06
